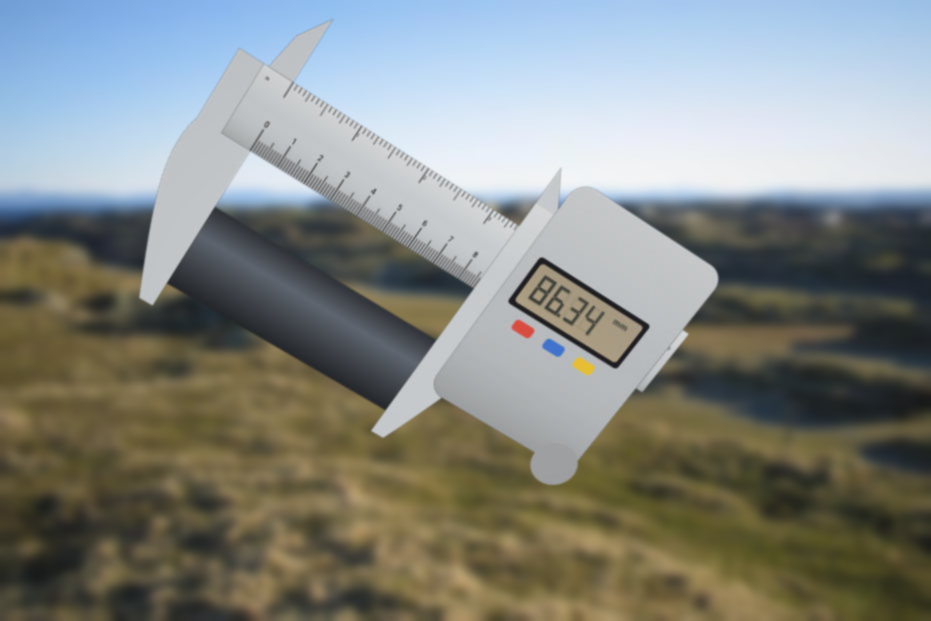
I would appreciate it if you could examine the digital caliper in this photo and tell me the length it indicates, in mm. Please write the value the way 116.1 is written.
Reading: 86.34
